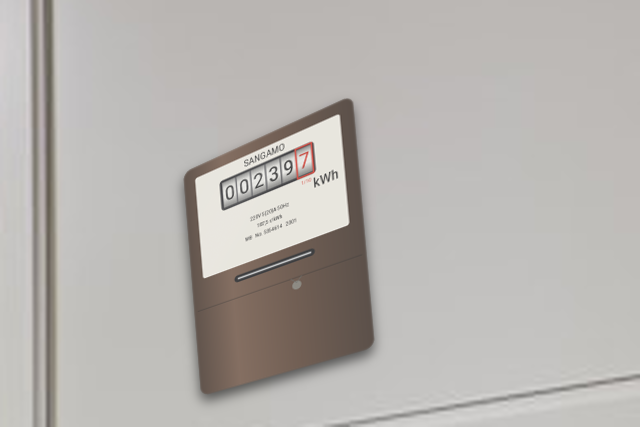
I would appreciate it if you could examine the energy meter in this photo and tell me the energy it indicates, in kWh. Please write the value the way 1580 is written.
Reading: 239.7
